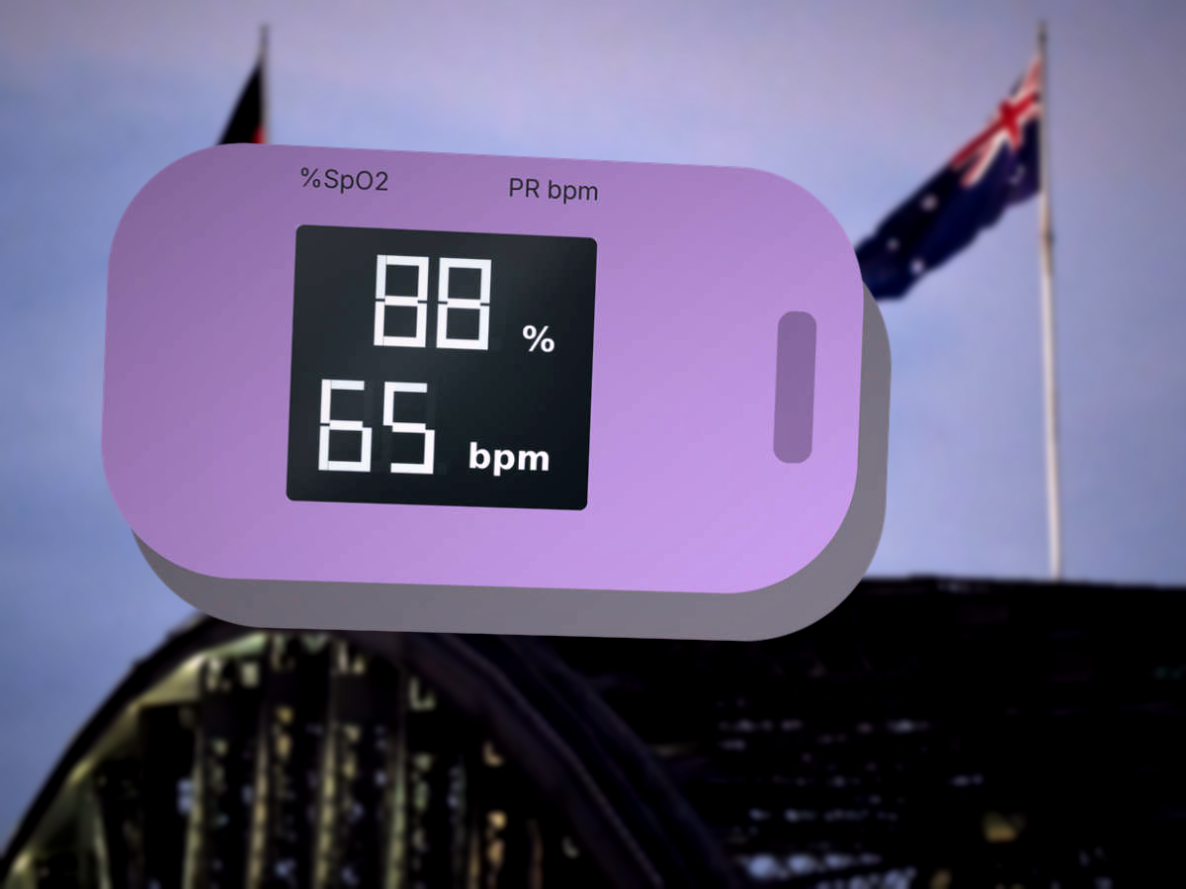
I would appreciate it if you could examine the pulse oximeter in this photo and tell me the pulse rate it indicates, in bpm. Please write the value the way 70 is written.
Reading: 65
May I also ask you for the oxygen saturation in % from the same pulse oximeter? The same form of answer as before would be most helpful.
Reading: 88
